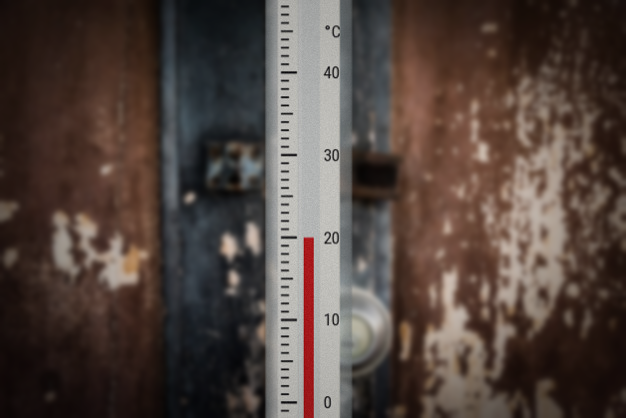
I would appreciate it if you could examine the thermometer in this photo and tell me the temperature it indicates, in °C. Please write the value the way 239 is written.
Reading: 20
